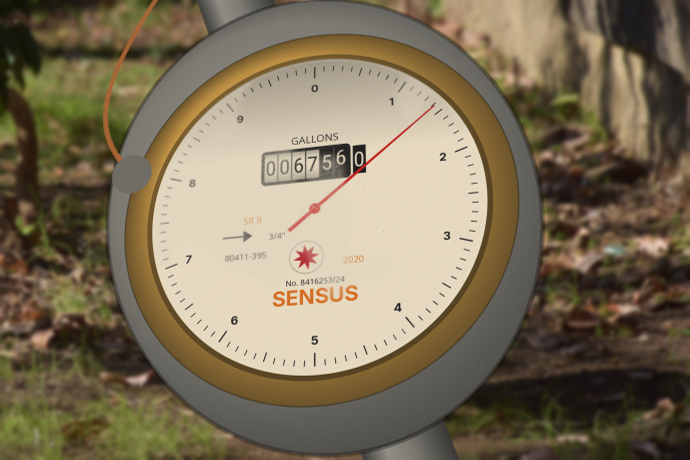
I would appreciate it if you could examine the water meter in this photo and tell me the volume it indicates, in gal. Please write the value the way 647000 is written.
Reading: 67561.4
